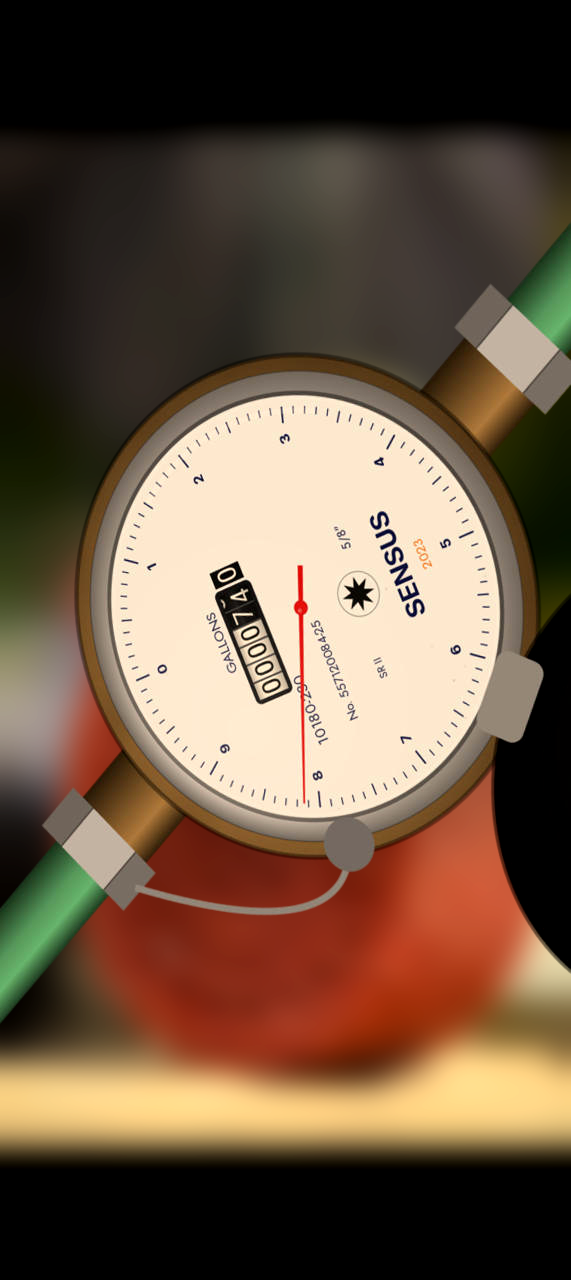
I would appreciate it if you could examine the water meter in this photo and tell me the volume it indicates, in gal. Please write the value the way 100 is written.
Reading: 738.1
